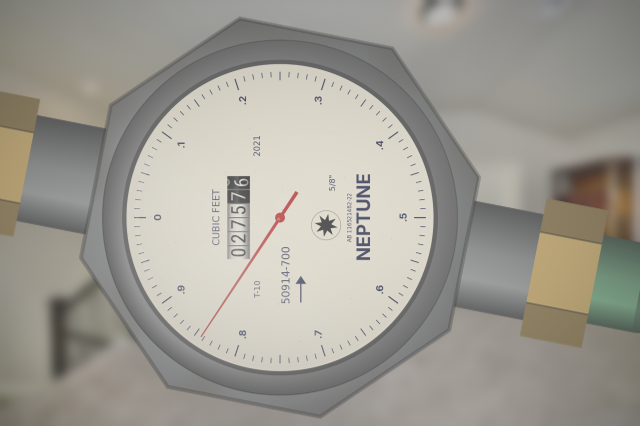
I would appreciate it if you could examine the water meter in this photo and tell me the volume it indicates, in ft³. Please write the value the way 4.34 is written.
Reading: 27575.84
